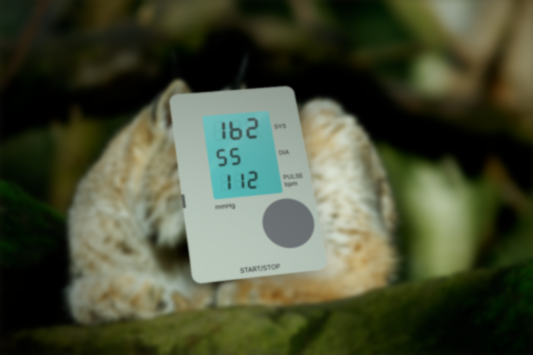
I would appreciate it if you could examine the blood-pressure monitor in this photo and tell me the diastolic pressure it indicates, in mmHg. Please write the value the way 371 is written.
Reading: 55
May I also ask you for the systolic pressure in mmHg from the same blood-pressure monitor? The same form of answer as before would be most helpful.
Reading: 162
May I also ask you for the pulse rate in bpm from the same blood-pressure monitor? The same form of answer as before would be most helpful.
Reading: 112
